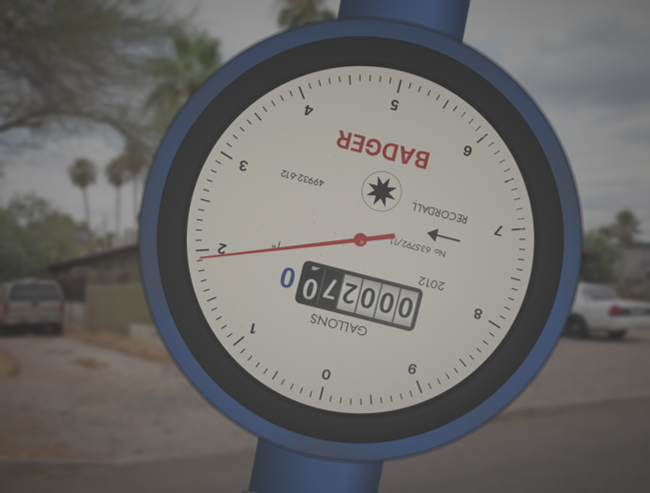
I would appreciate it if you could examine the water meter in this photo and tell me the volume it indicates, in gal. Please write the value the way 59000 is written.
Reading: 2701.9
